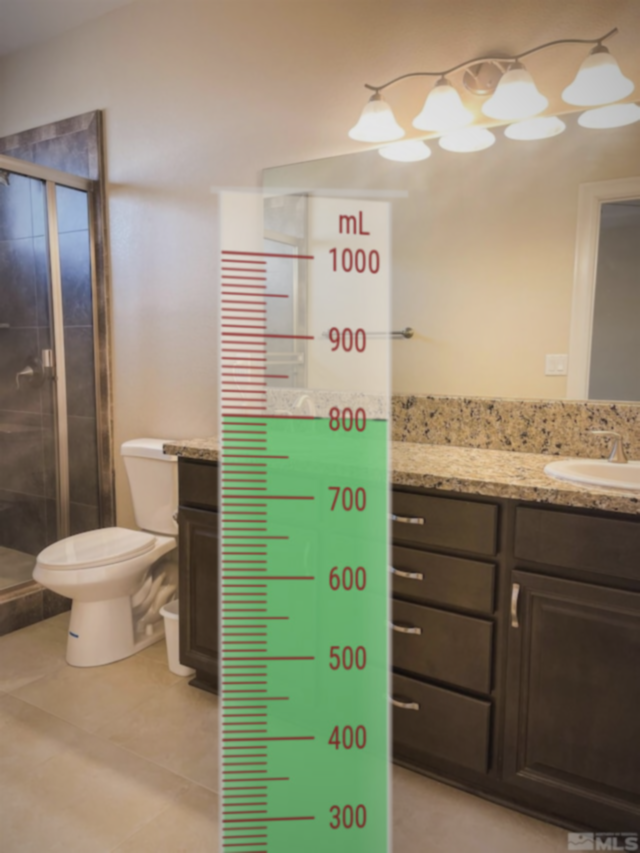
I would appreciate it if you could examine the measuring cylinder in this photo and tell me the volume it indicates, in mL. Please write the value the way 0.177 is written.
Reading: 800
